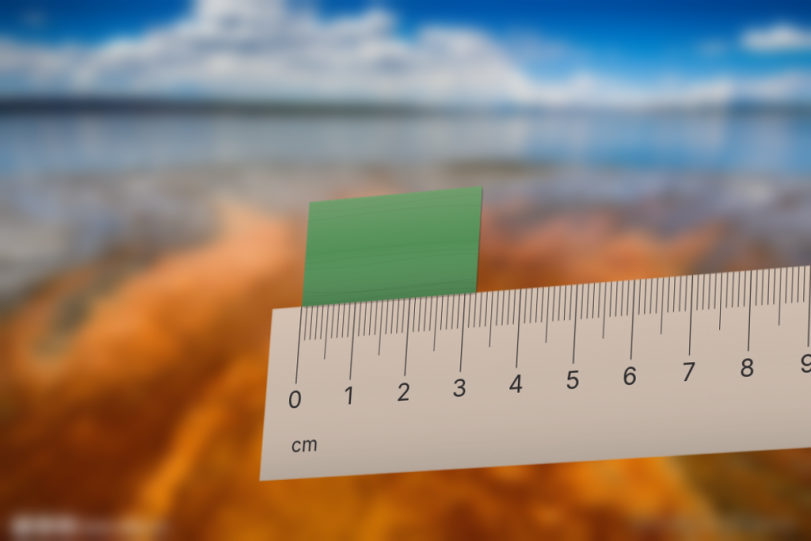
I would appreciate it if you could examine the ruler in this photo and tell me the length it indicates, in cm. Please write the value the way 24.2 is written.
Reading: 3.2
